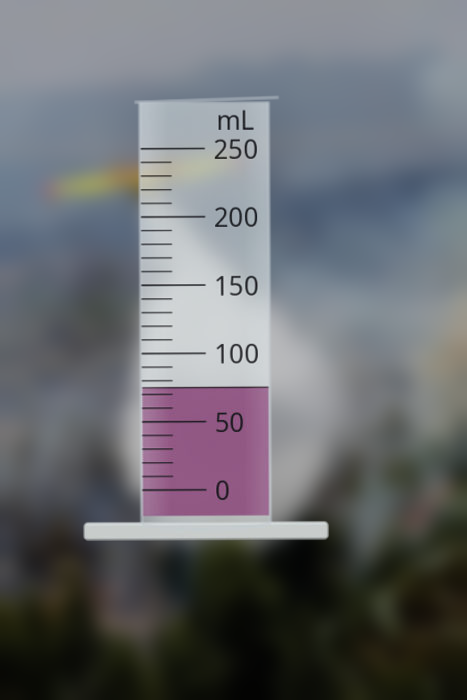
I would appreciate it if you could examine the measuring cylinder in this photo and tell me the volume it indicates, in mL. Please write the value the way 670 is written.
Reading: 75
